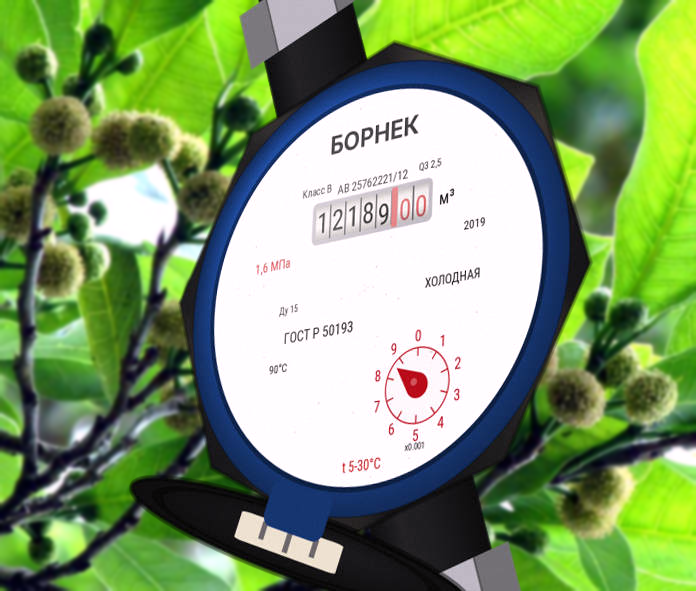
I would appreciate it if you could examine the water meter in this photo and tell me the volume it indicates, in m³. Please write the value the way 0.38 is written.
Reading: 12188.998
